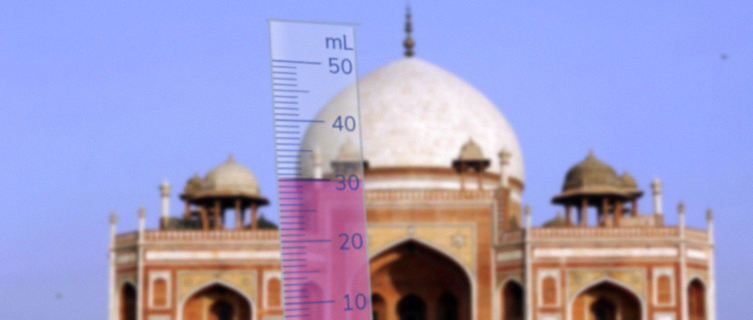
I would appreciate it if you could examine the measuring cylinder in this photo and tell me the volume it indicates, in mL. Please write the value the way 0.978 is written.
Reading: 30
